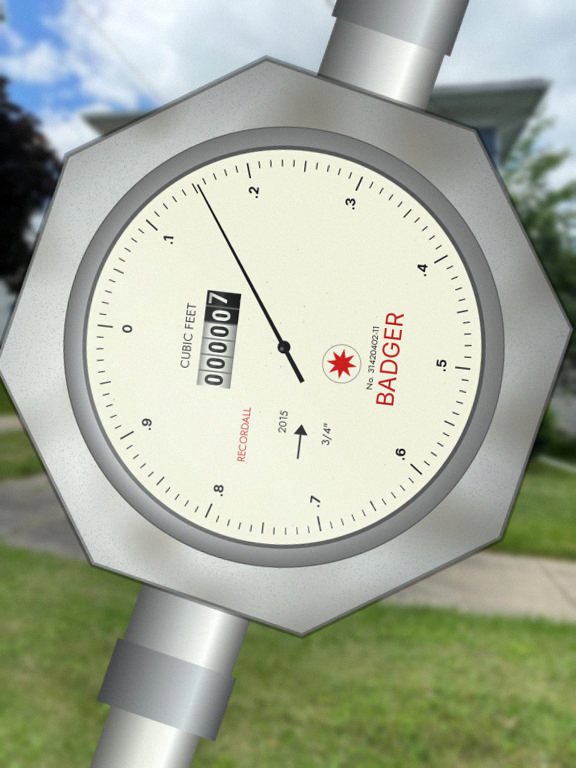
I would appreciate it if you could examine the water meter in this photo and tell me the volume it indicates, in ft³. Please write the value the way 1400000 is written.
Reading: 7.15
